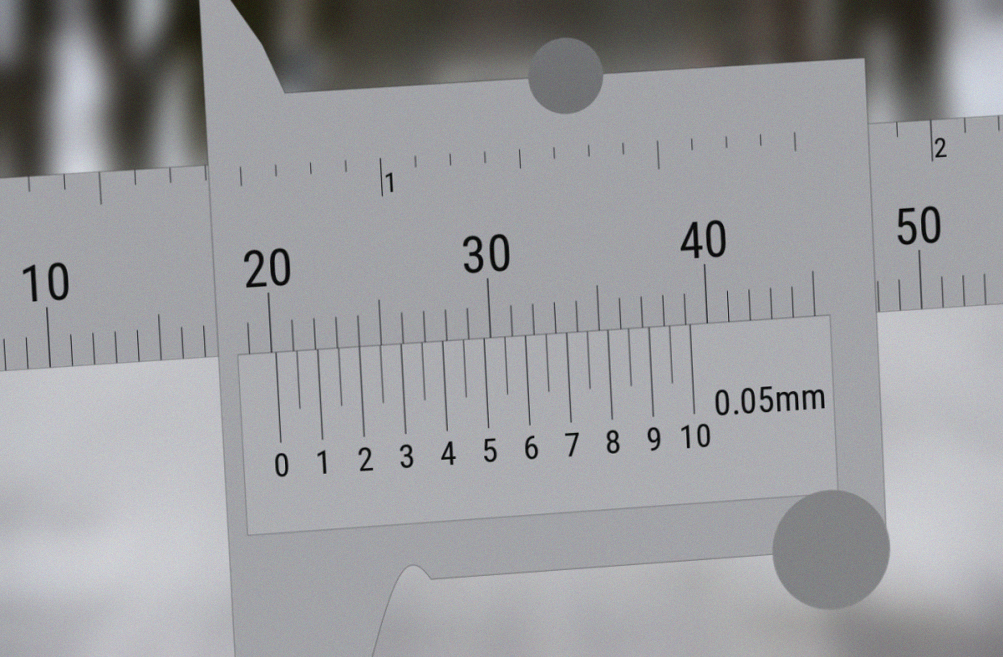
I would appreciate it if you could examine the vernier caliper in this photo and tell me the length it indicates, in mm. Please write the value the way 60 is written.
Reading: 20.20
